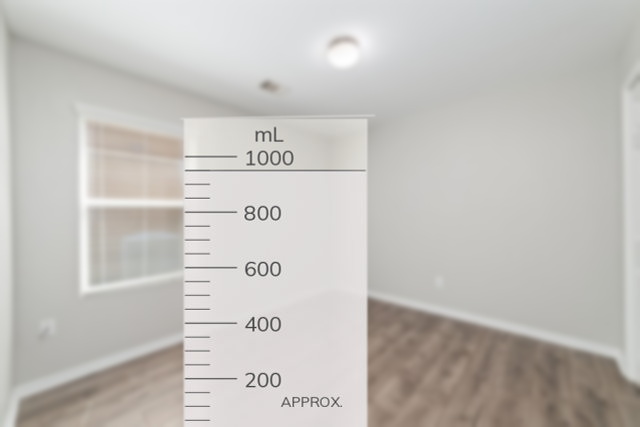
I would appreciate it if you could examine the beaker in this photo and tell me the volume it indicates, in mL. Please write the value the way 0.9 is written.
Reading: 950
